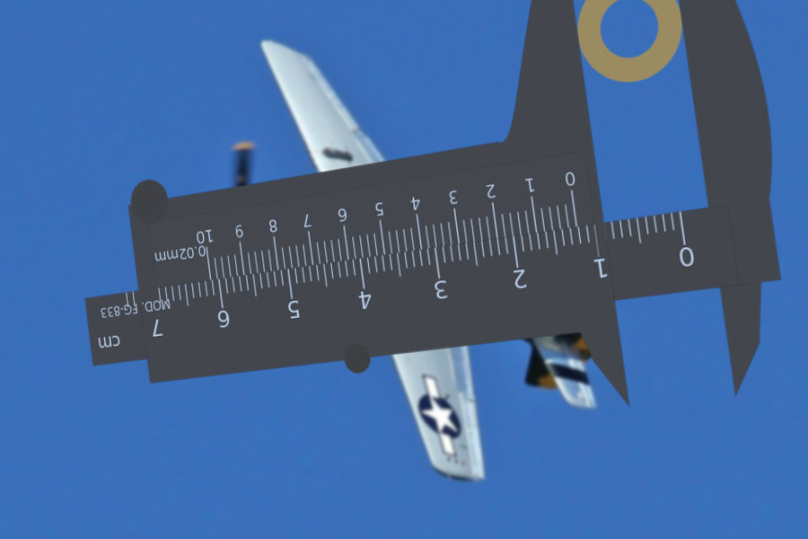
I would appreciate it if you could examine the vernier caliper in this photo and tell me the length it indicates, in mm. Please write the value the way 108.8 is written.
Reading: 12.2
